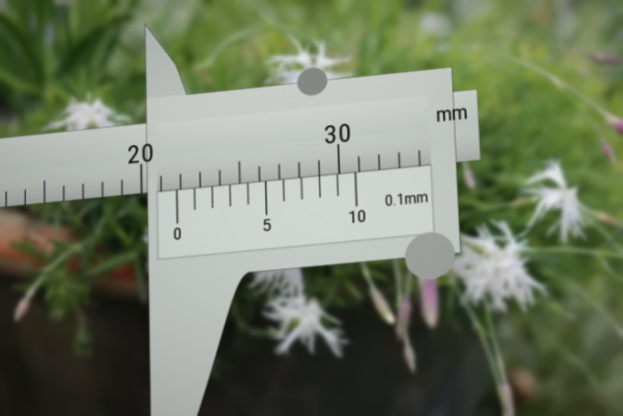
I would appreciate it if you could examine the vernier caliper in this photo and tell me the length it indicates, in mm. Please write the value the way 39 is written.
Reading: 21.8
